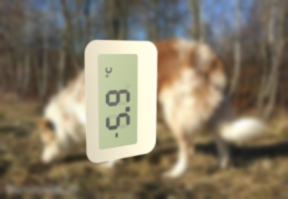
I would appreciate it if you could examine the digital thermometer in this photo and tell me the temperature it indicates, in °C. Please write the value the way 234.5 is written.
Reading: -5.9
